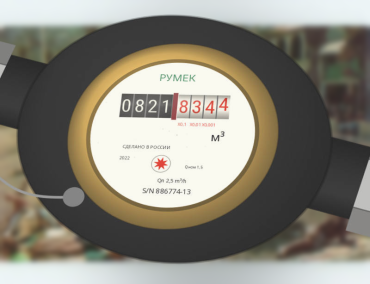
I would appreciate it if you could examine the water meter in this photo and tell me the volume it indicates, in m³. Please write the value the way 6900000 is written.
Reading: 821.8344
